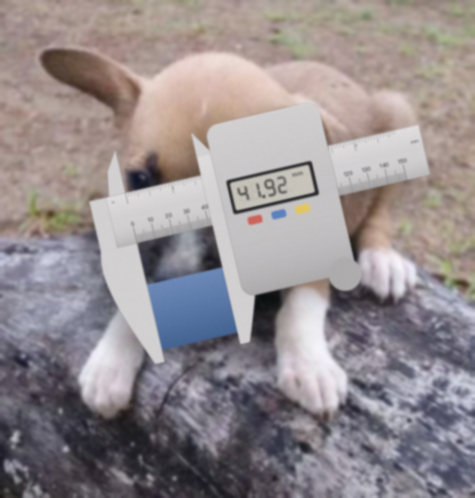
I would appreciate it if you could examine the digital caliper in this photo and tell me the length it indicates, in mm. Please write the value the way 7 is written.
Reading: 41.92
